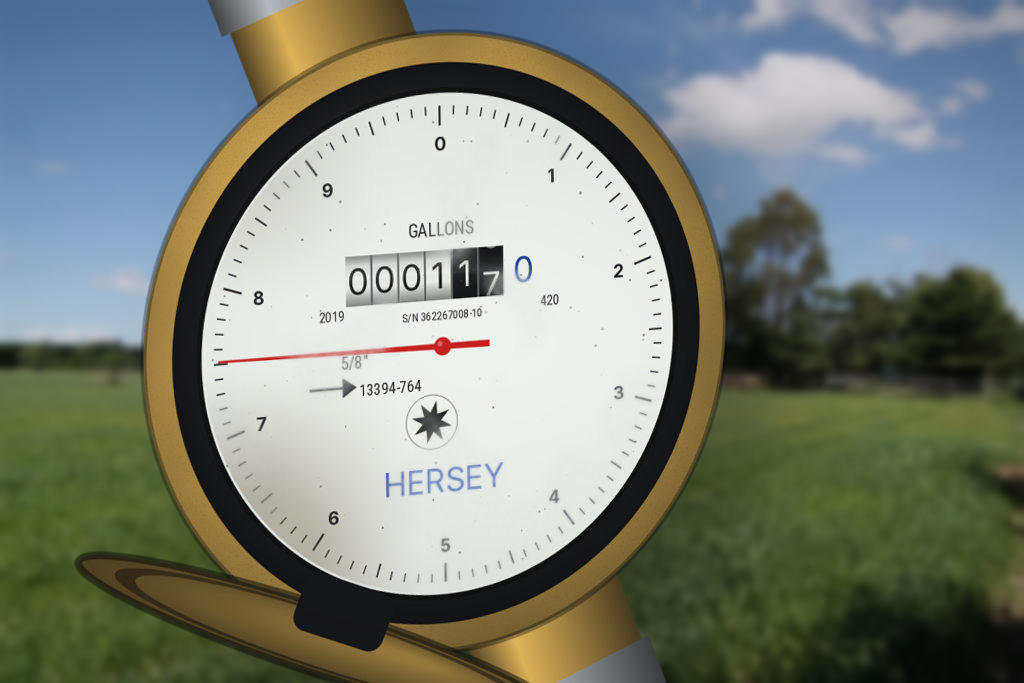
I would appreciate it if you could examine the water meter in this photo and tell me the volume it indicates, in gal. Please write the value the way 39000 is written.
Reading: 1167.5
